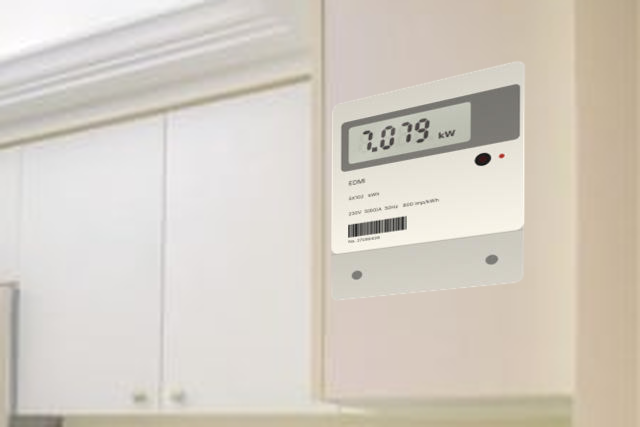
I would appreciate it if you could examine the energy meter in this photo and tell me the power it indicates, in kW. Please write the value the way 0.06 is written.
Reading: 7.079
